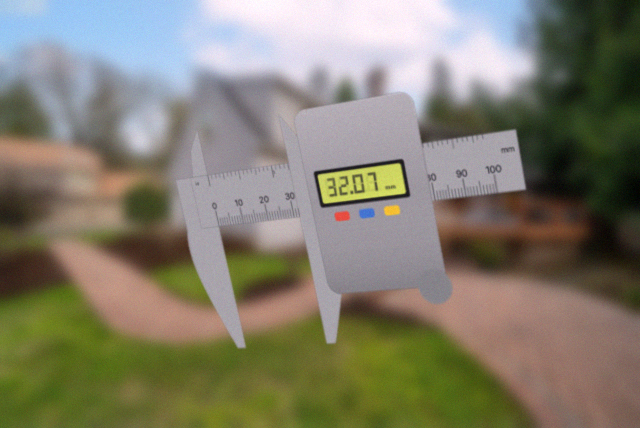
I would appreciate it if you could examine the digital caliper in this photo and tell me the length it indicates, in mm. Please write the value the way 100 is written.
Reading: 32.07
